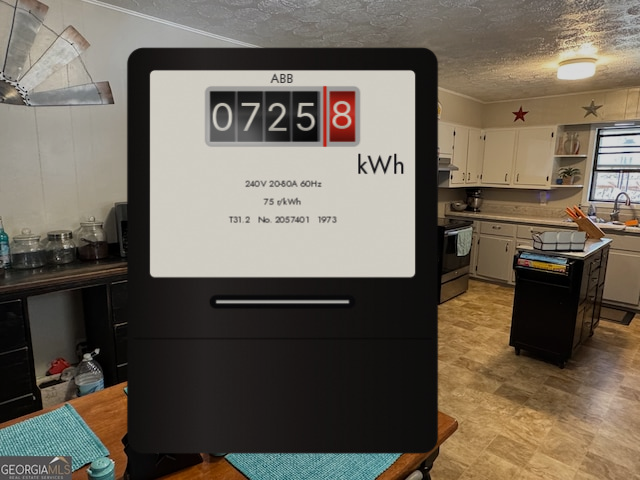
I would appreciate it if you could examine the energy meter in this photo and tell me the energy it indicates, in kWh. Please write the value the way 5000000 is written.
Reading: 725.8
